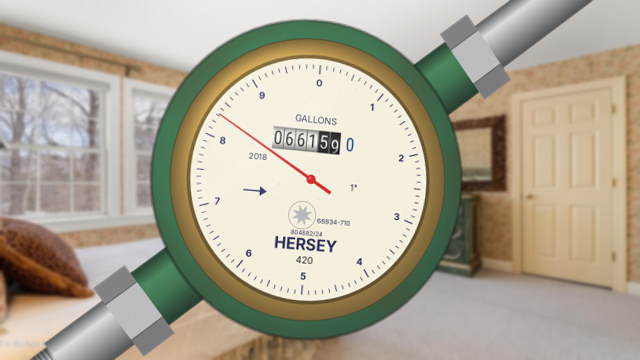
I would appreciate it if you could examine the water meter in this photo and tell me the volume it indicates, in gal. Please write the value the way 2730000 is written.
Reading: 661588.3
